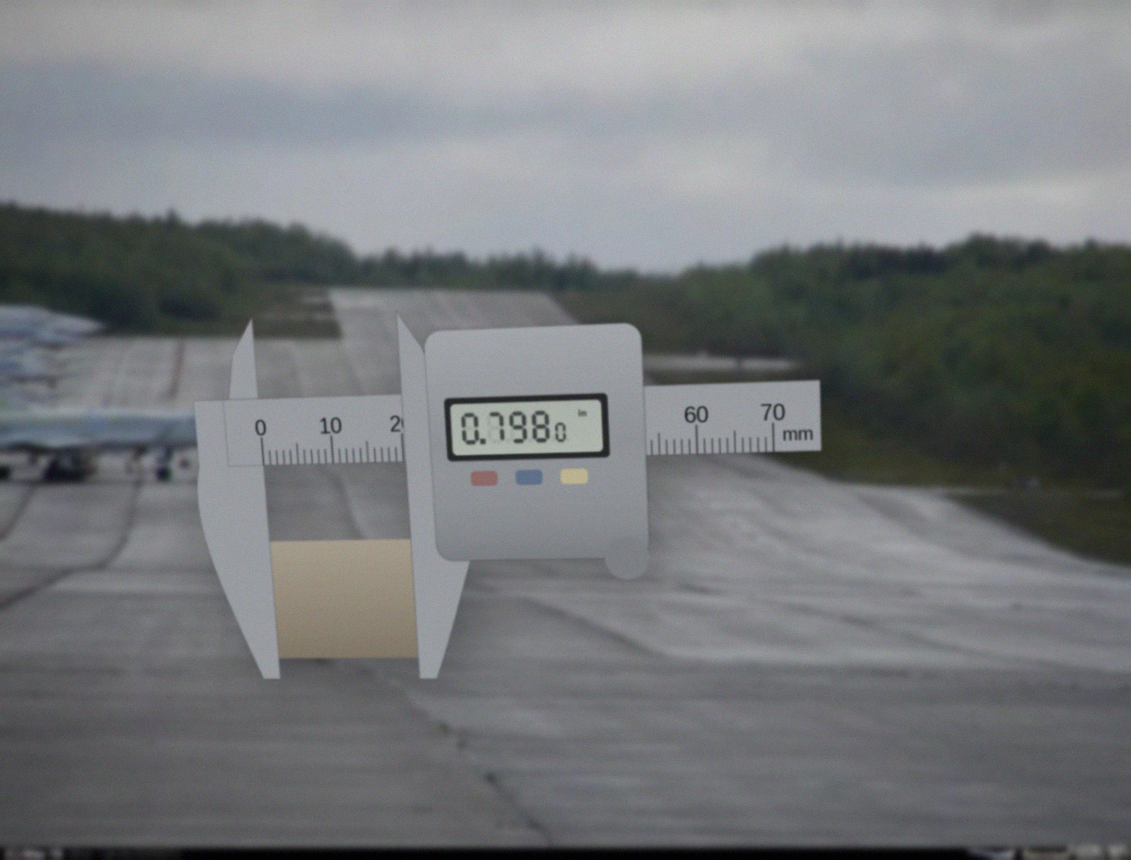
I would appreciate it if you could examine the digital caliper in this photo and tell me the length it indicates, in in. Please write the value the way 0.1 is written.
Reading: 0.7980
